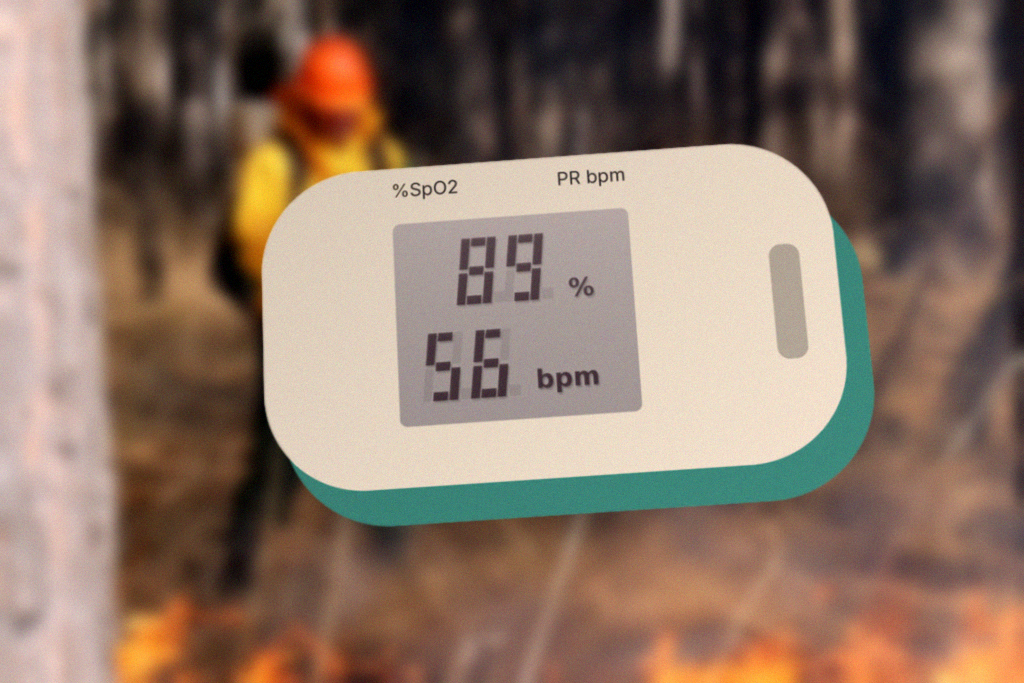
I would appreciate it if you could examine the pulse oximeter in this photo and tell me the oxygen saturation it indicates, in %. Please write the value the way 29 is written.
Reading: 89
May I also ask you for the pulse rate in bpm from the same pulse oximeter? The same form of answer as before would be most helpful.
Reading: 56
